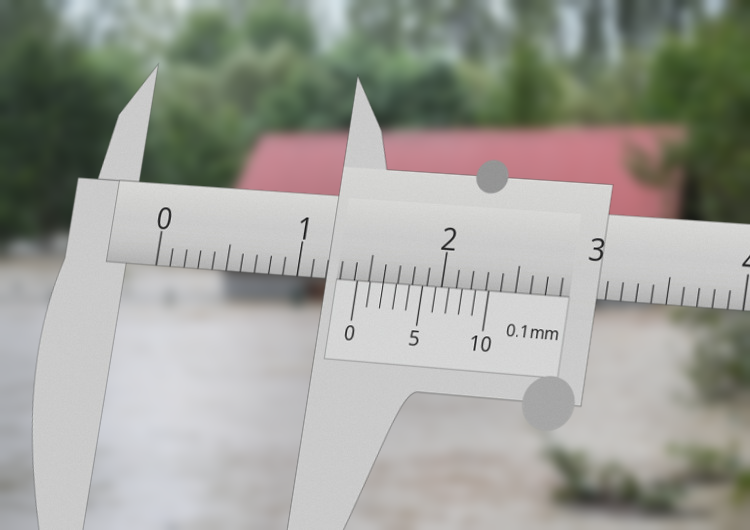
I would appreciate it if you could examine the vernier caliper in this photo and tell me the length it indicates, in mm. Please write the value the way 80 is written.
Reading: 14.2
